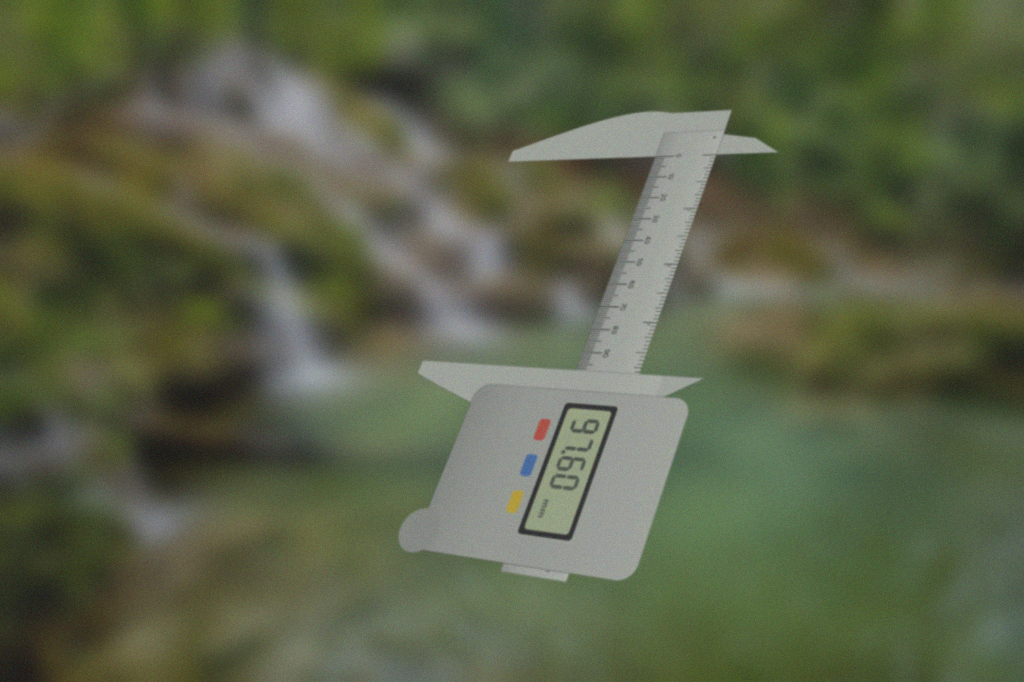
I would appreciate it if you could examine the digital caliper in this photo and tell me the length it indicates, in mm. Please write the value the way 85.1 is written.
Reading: 97.60
